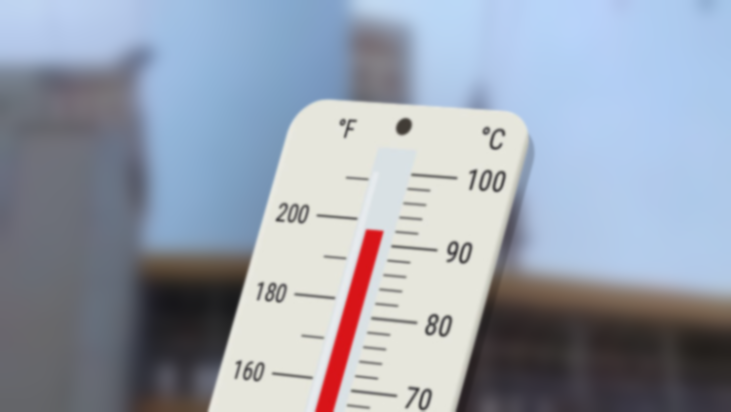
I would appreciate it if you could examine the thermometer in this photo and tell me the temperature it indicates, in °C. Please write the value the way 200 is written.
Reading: 92
